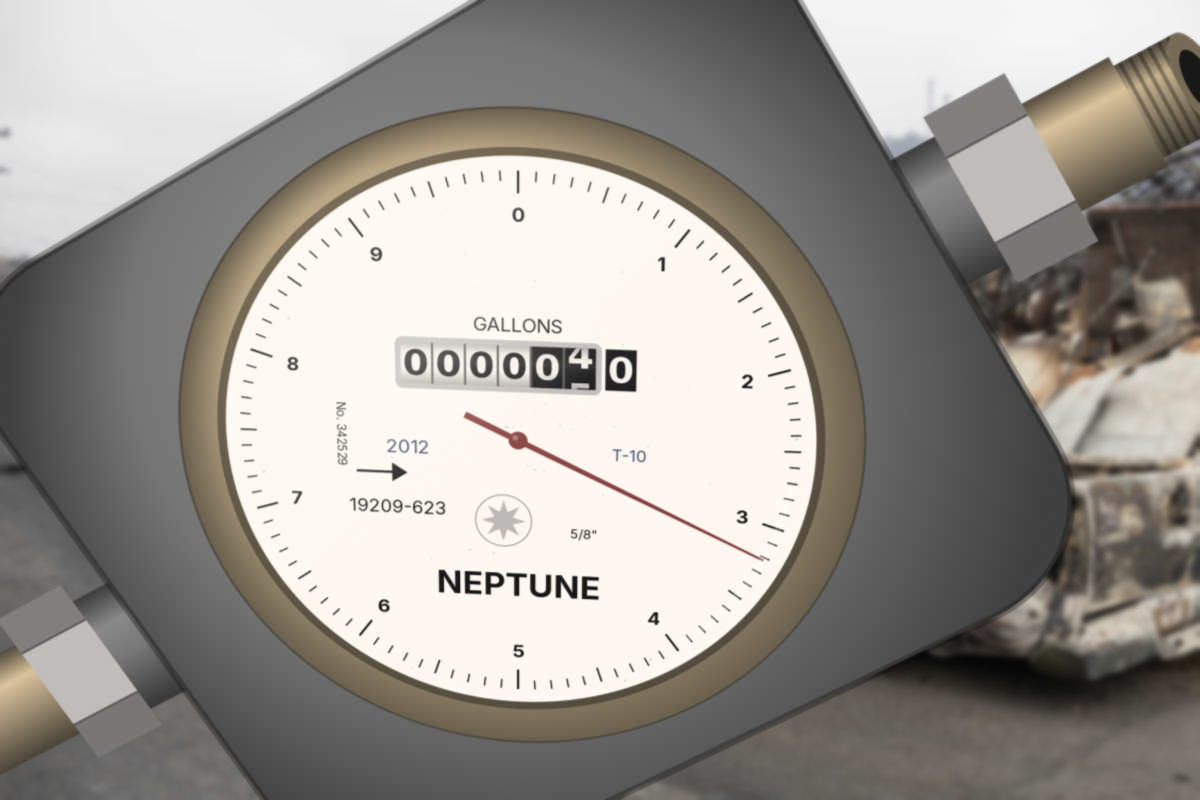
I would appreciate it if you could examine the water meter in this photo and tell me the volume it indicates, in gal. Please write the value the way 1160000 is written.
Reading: 43.2
